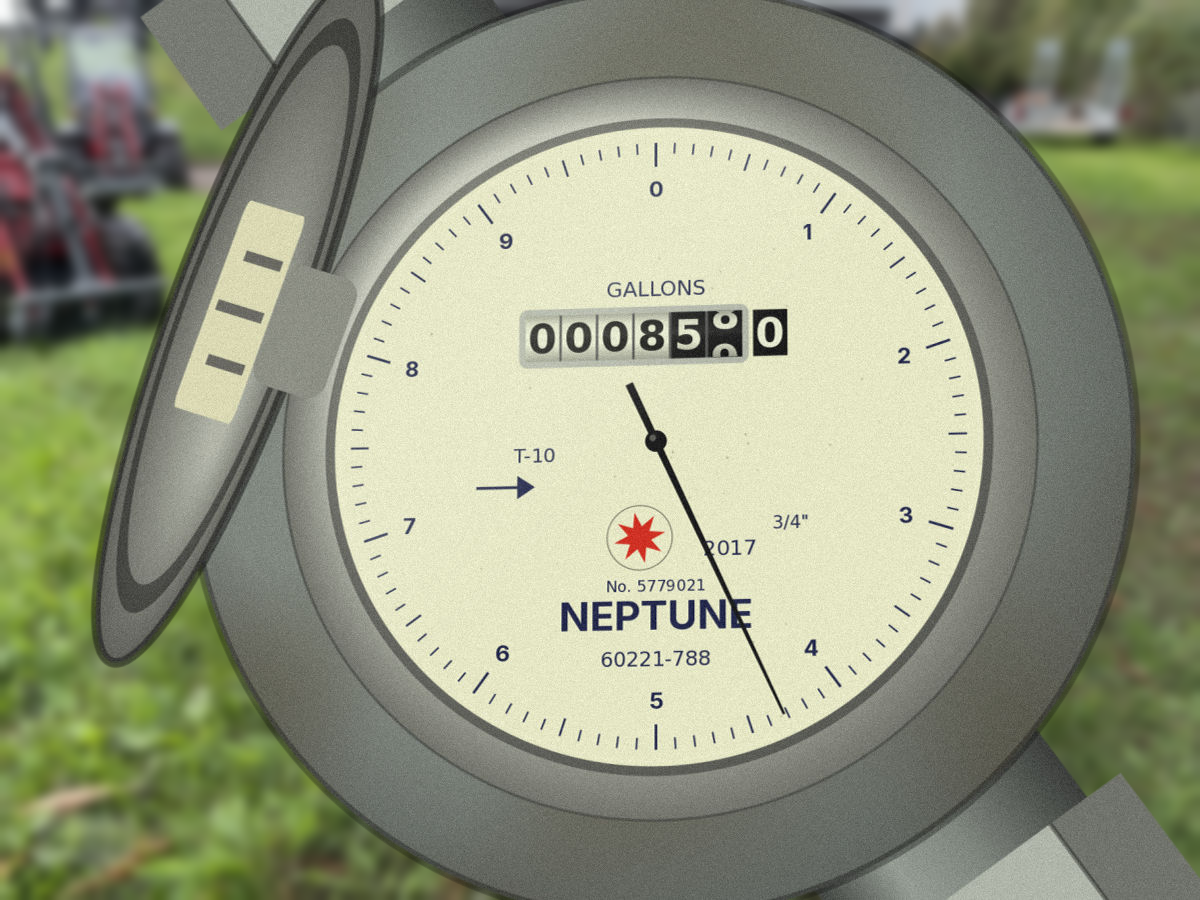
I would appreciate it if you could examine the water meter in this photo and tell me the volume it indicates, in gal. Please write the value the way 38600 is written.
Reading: 8584.3
